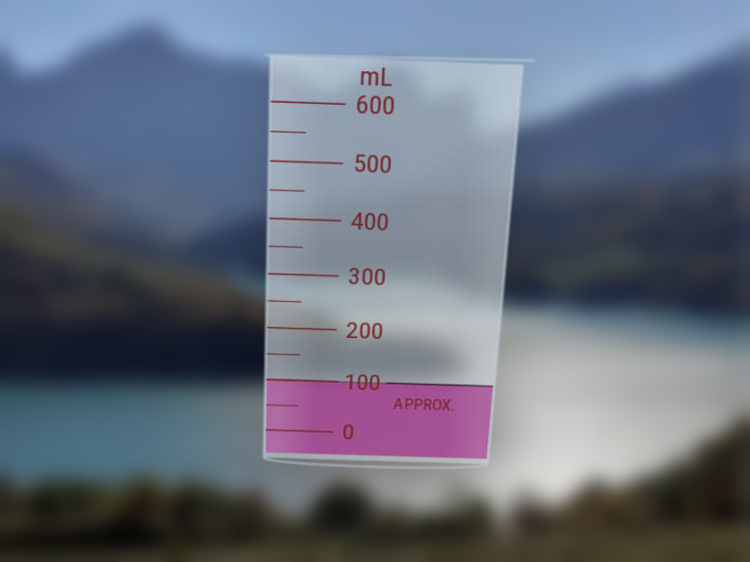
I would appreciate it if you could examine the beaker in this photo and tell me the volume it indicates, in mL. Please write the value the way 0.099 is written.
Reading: 100
